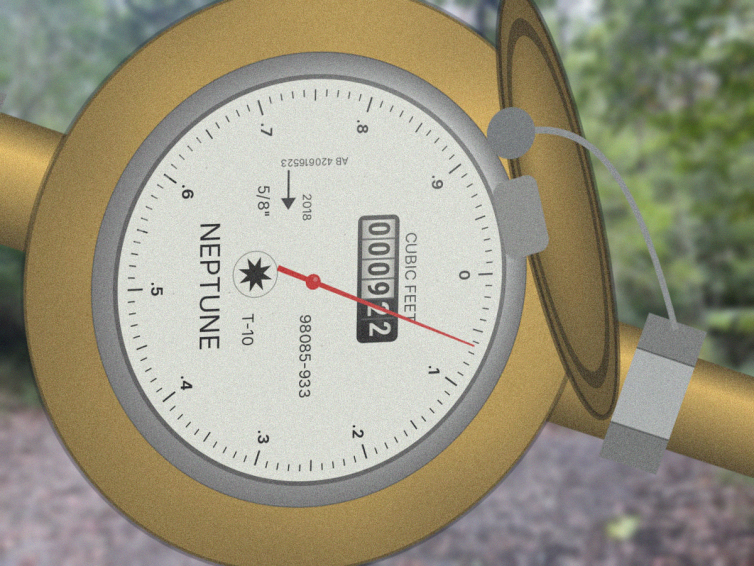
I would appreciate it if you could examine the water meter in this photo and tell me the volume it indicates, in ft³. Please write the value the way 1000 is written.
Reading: 922.06
